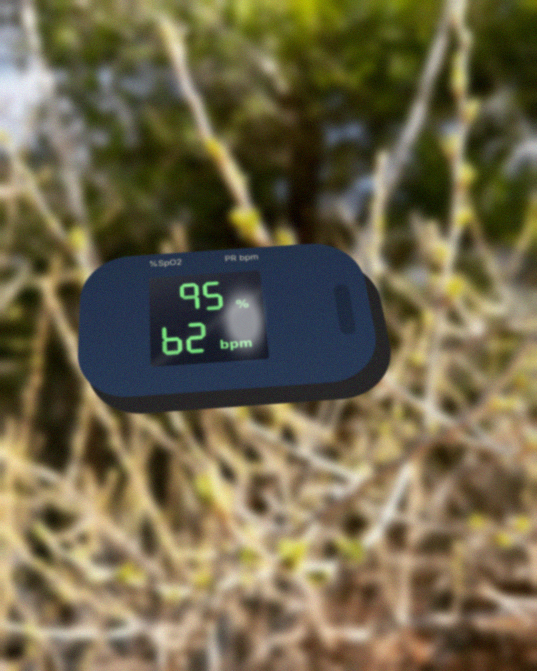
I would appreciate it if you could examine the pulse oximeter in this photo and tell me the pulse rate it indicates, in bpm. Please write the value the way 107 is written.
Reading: 62
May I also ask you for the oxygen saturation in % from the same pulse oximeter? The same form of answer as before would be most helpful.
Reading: 95
